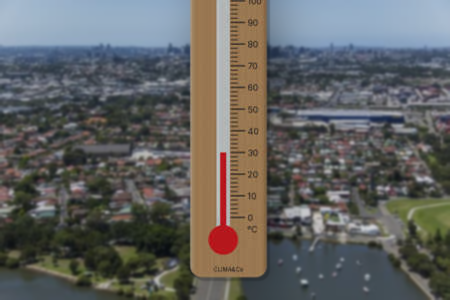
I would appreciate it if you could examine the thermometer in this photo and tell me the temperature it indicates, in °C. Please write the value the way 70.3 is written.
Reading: 30
